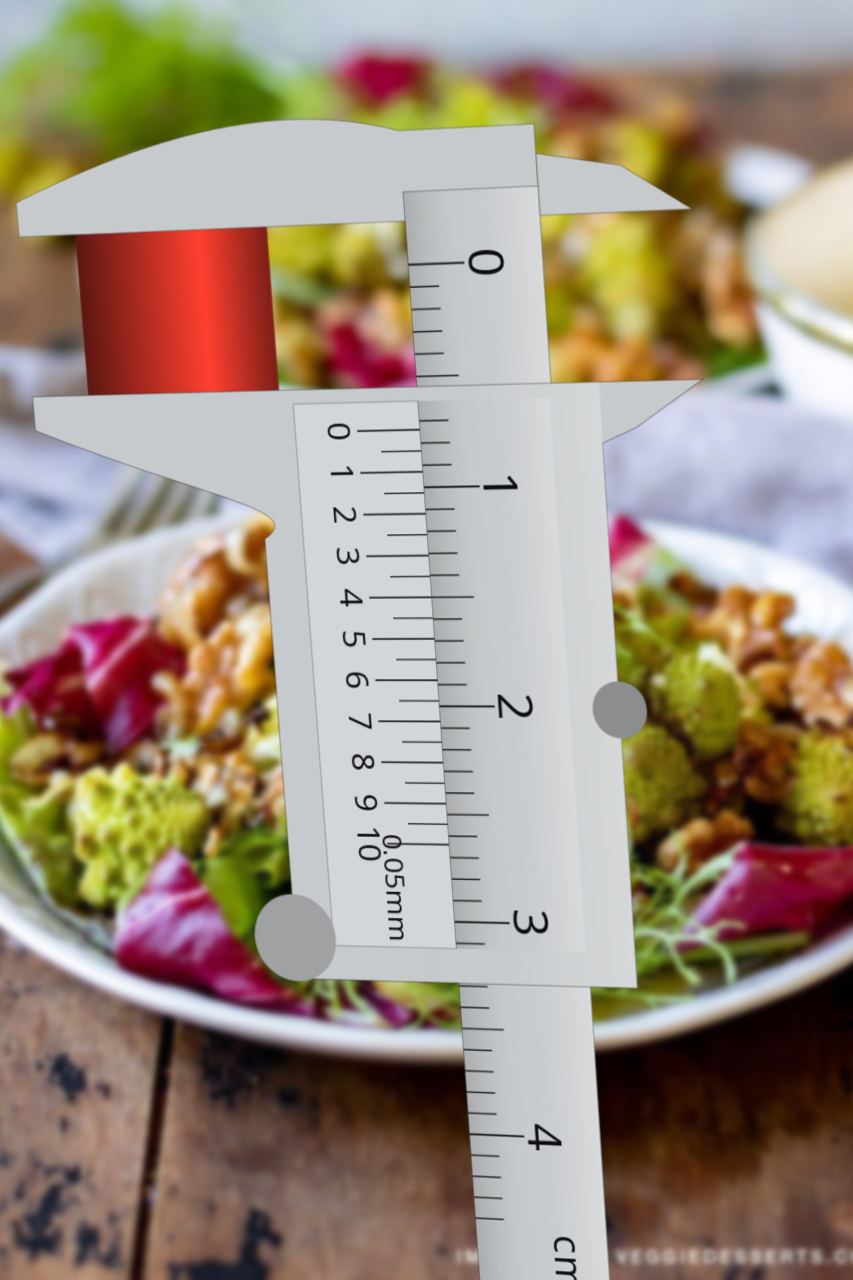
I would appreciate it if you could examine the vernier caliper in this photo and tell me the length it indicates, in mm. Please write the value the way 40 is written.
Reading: 7.4
